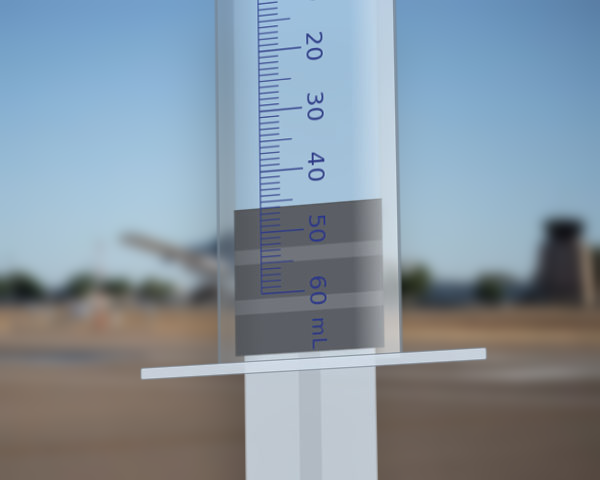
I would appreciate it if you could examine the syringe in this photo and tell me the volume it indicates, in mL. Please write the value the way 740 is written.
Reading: 46
